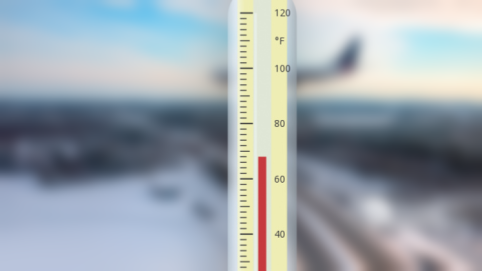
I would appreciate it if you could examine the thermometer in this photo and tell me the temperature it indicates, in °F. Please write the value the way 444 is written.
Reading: 68
